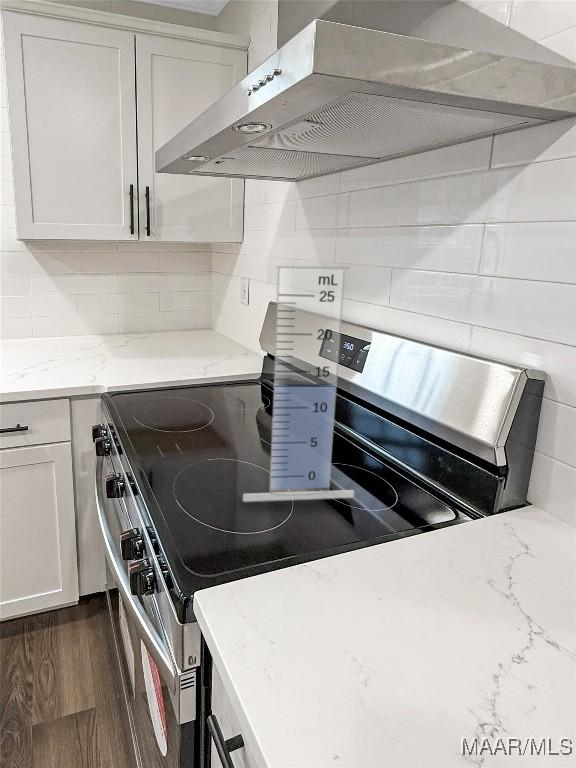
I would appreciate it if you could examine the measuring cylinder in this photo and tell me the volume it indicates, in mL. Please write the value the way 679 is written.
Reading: 13
